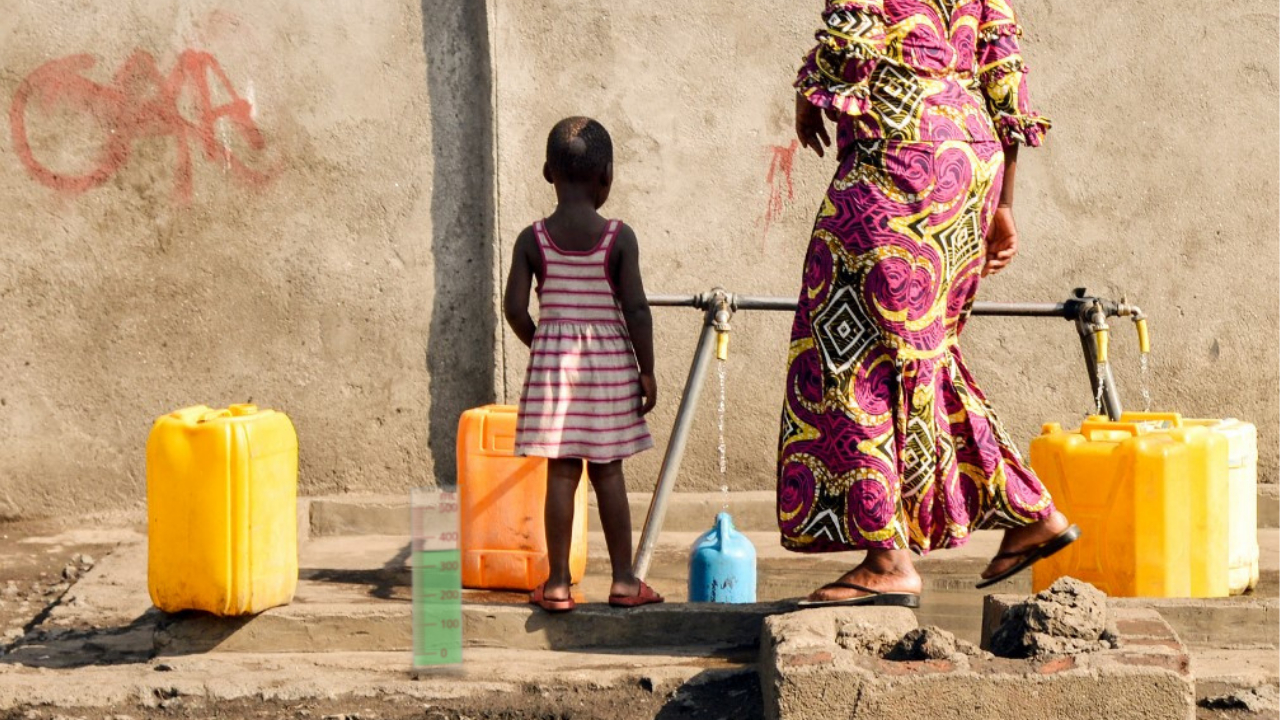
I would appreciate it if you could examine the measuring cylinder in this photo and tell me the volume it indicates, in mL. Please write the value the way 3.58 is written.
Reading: 350
